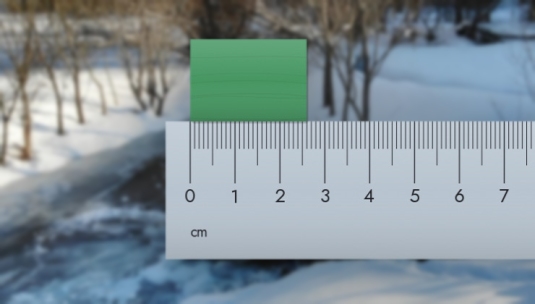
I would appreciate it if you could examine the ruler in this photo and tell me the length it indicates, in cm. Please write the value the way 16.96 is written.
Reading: 2.6
